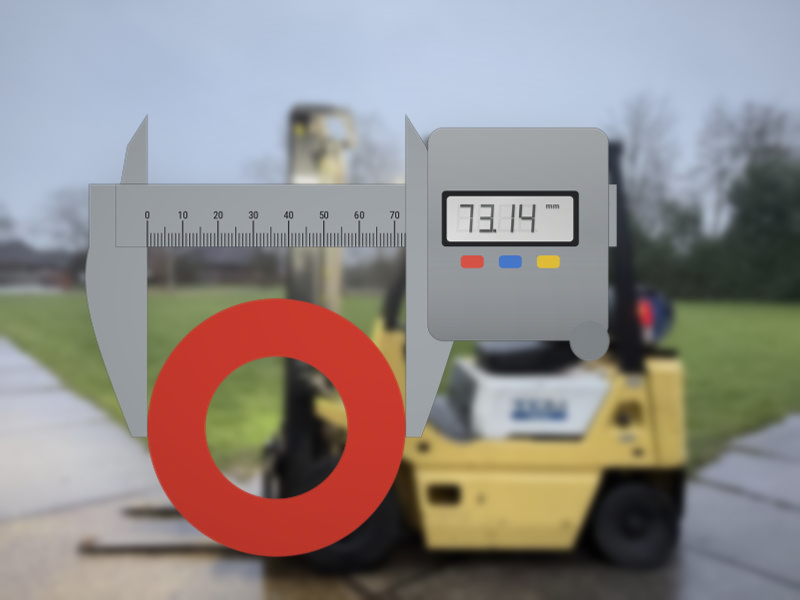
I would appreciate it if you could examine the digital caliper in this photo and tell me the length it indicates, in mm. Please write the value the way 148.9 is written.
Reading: 73.14
